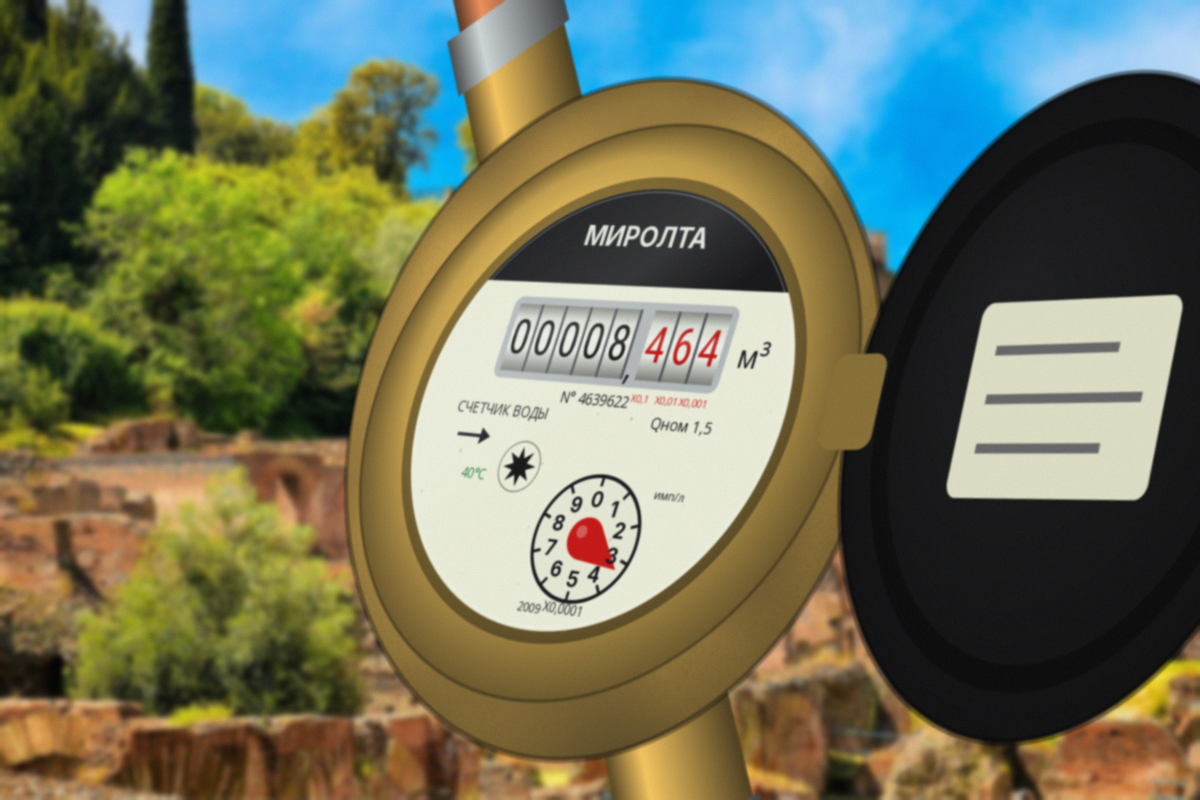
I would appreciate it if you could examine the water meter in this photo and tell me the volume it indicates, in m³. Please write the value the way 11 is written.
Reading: 8.4643
